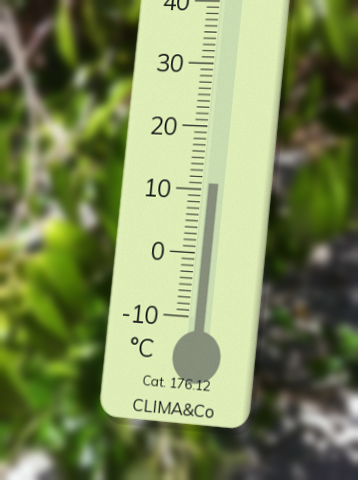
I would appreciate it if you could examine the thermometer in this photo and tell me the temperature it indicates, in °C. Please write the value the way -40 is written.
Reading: 11
